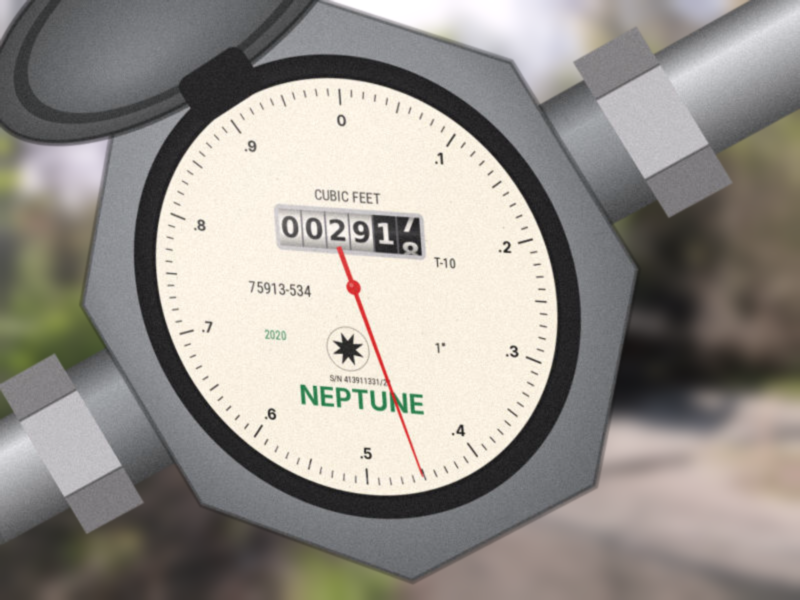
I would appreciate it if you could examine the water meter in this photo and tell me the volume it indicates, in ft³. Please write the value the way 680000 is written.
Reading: 2917.45
